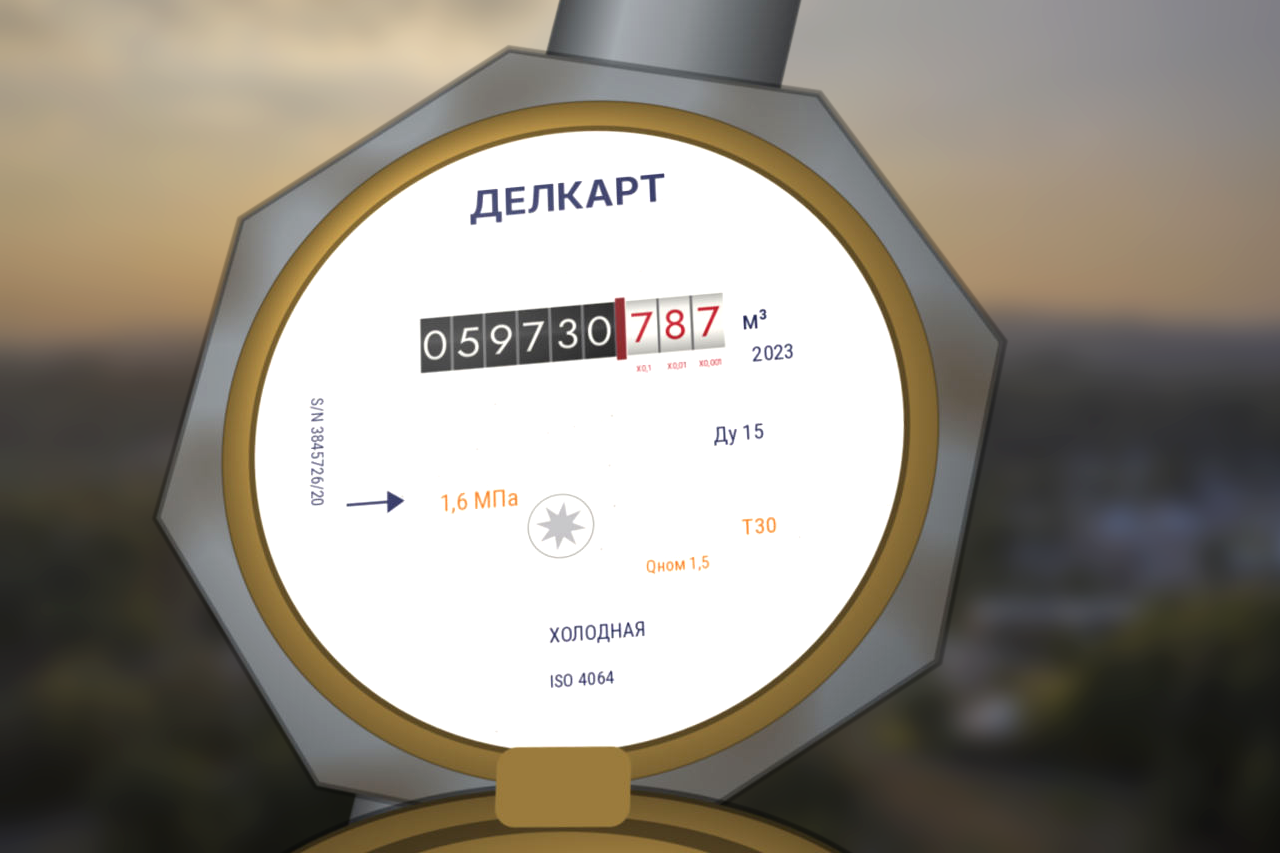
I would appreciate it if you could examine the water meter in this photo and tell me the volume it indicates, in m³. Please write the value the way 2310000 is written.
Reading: 59730.787
